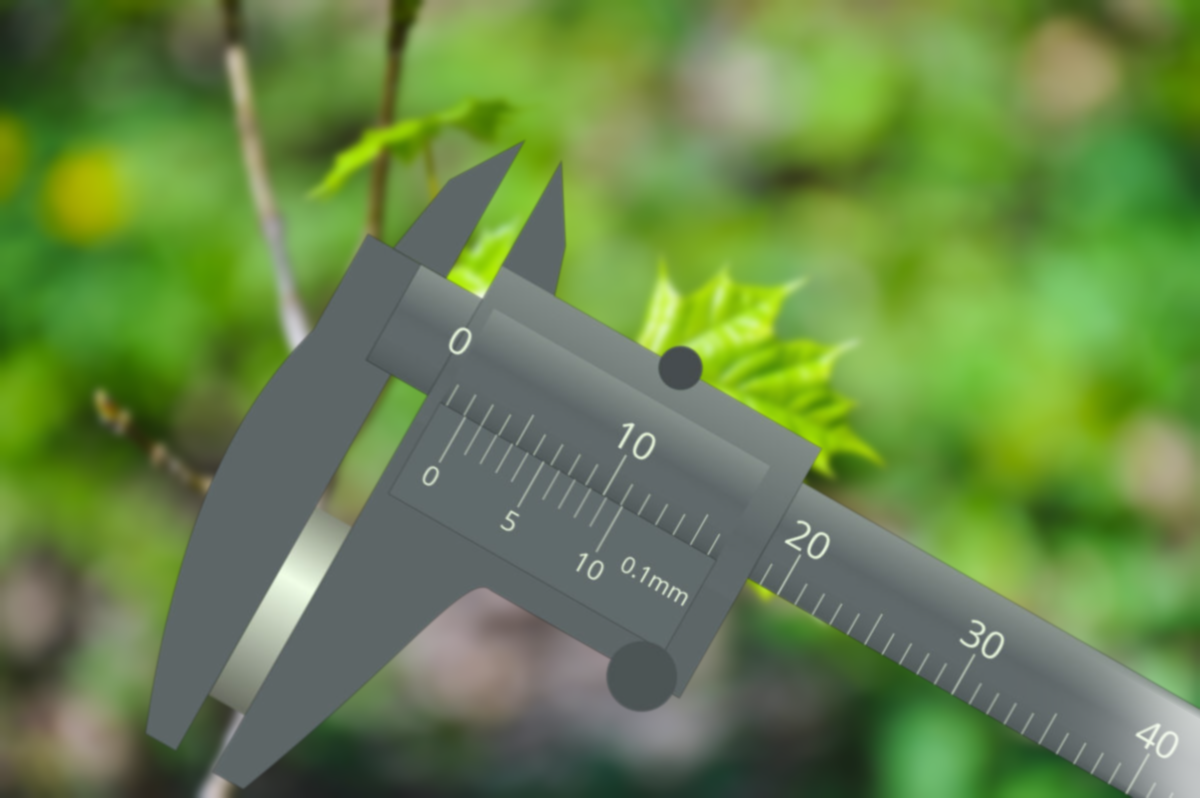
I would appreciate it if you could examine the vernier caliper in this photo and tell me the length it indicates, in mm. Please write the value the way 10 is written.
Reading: 2.1
